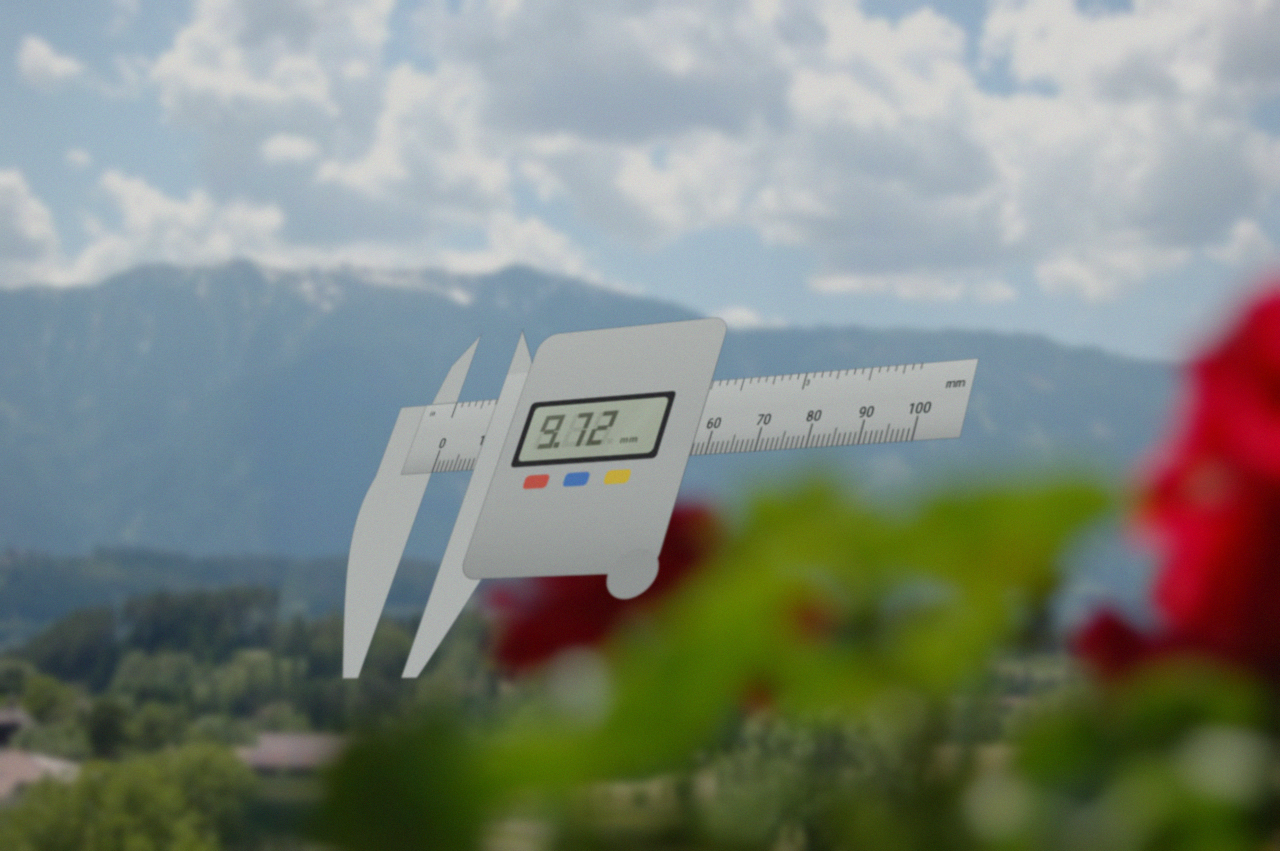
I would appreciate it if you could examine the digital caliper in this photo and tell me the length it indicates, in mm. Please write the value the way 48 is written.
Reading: 9.72
